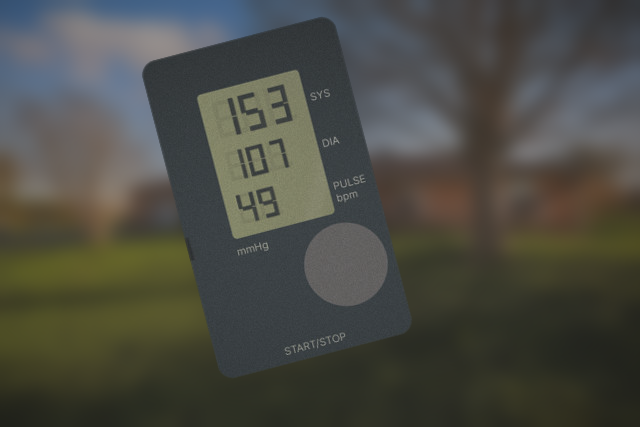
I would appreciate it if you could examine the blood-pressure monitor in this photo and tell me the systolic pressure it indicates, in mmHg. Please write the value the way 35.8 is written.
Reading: 153
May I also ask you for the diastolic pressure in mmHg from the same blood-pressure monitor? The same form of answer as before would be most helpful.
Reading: 107
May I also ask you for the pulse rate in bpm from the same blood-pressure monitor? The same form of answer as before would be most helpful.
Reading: 49
